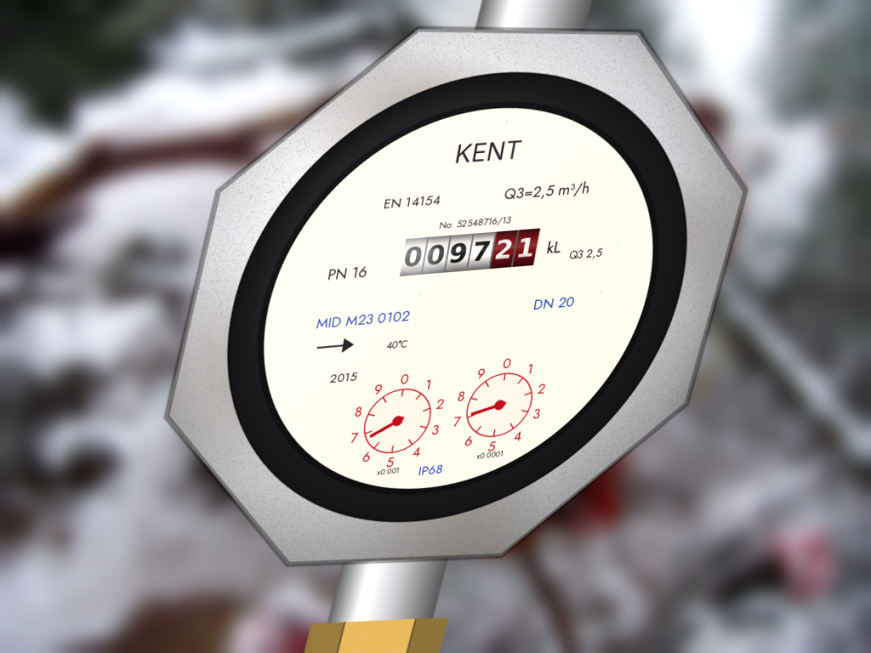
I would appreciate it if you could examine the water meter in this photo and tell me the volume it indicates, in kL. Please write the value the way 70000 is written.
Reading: 97.2167
